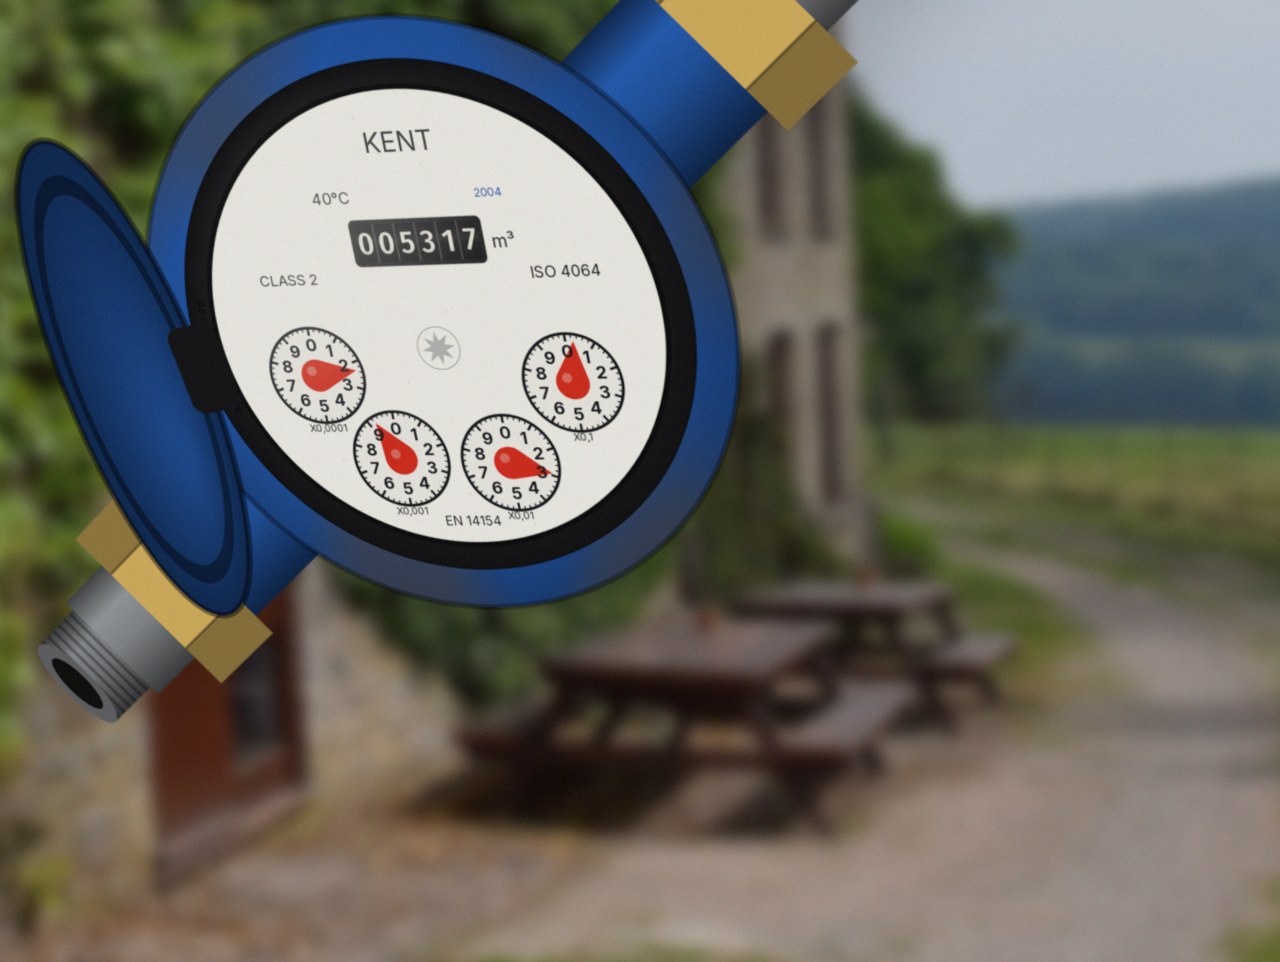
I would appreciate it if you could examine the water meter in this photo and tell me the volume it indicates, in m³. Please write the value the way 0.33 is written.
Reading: 5317.0292
